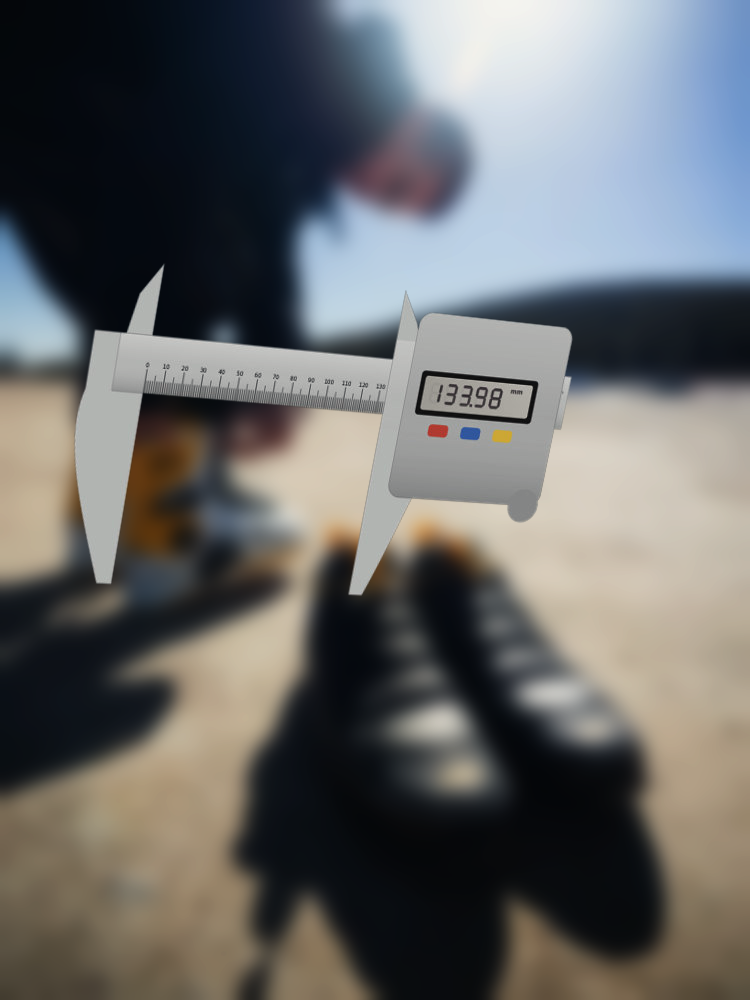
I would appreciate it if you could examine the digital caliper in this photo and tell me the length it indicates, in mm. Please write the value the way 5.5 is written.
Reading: 133.98
